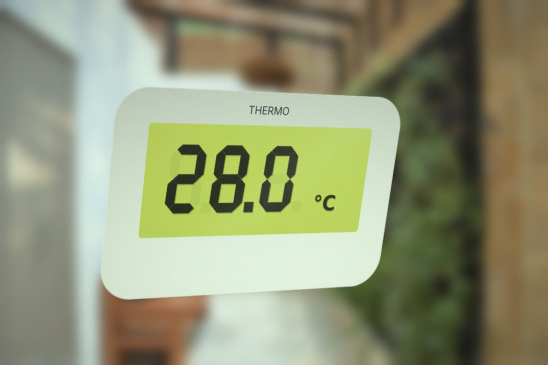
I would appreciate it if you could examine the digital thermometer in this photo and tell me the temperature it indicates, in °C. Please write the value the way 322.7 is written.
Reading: 28.0
